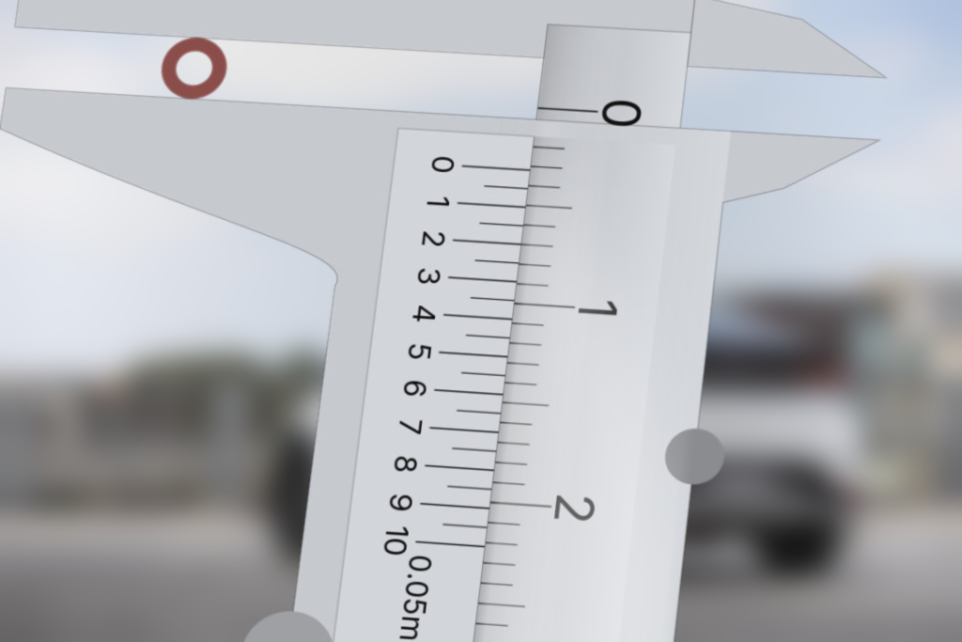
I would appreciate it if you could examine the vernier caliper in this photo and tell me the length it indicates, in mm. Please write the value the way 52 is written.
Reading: 3.2
